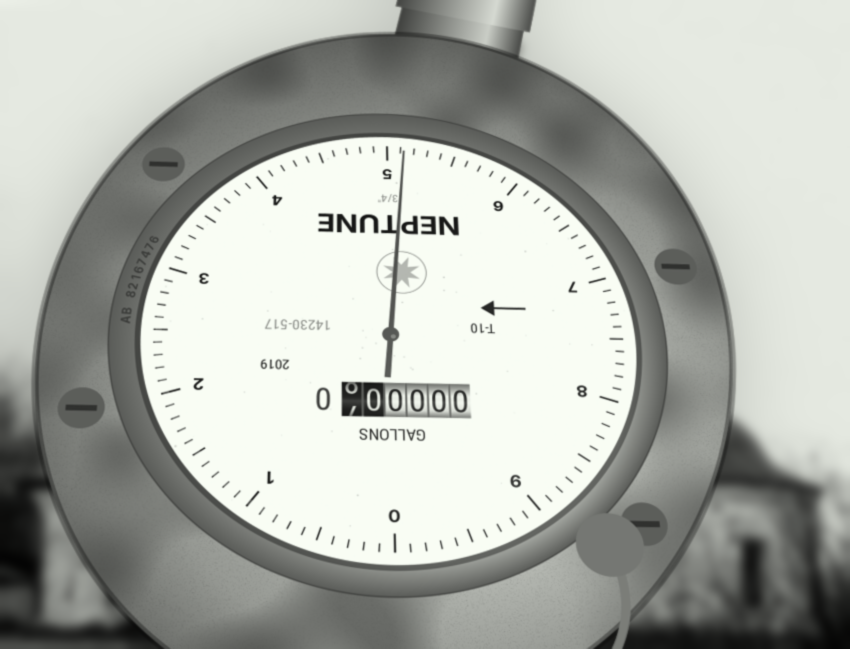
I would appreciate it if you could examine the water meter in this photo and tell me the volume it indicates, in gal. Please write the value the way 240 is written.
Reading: 75.1
